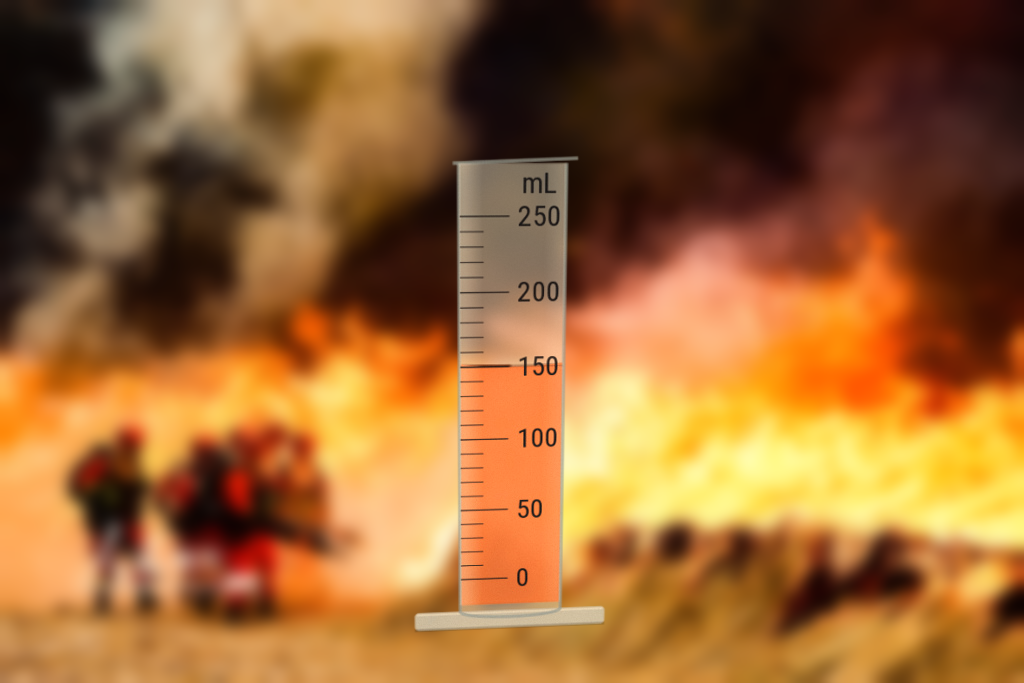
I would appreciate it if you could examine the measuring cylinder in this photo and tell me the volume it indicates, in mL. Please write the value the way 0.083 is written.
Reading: 150
